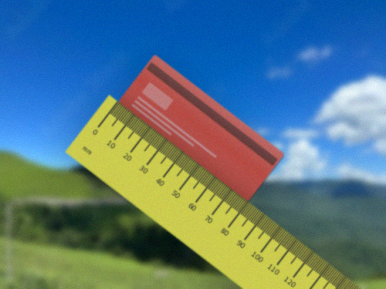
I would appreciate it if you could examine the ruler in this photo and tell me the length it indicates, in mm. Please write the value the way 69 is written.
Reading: 80
